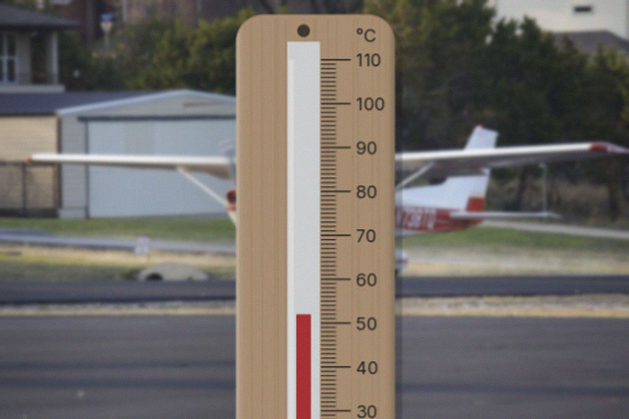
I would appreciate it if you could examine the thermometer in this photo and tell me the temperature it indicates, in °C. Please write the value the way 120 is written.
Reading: 52
